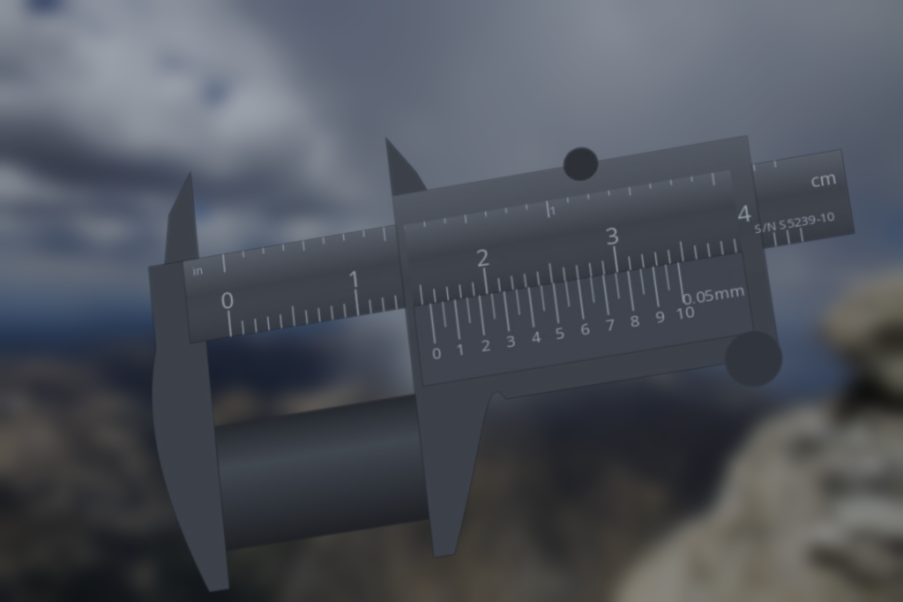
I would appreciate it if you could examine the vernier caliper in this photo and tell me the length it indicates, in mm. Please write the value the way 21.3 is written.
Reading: 15.6
